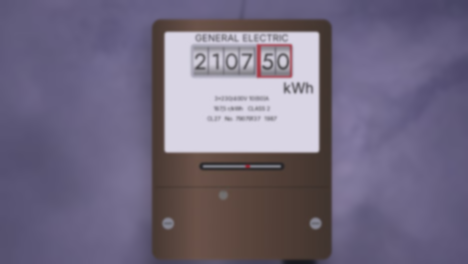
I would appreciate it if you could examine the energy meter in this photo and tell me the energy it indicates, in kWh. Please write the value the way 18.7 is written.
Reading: 2107.50
